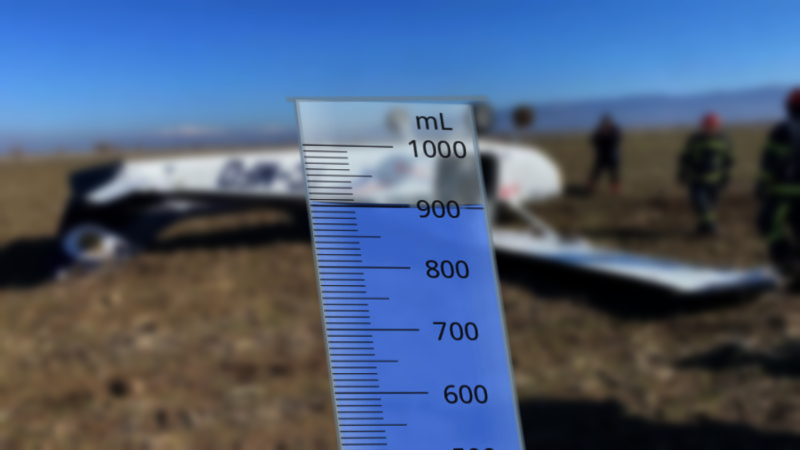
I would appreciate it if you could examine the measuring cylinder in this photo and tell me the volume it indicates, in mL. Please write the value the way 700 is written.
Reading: 900
